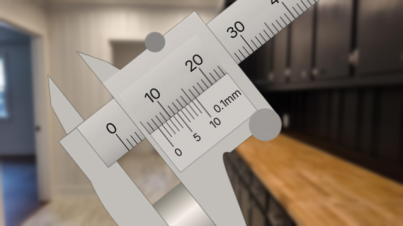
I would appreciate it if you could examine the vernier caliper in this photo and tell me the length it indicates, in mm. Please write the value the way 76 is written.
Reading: 7.0
